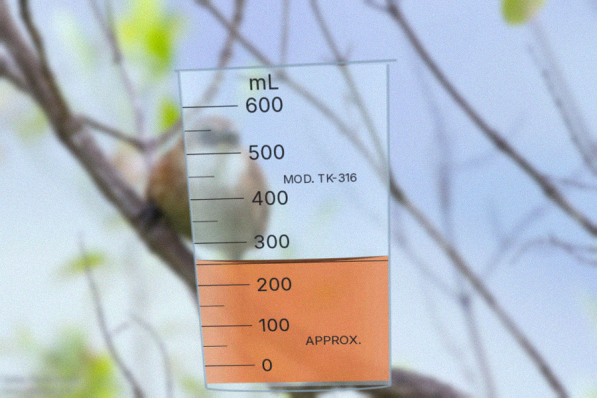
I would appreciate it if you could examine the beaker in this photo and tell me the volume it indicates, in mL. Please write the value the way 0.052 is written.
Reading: 250
